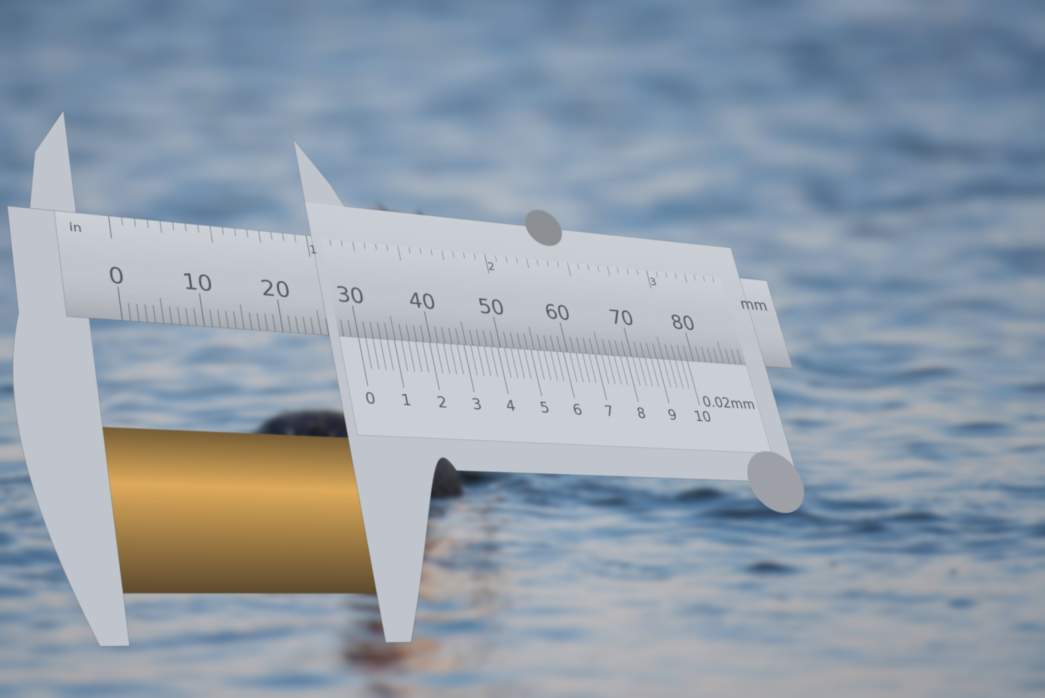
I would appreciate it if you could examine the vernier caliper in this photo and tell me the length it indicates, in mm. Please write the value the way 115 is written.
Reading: 30.0
